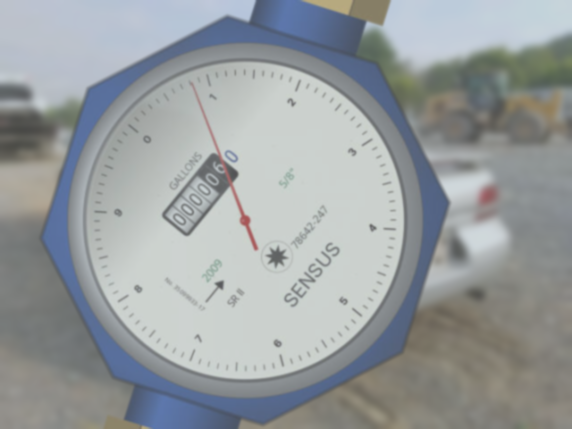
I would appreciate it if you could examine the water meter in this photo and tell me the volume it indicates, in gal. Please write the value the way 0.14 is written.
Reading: 60.8
